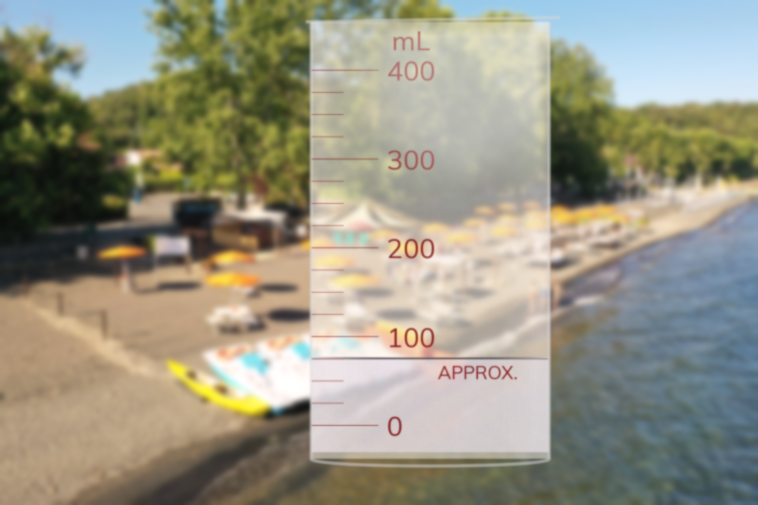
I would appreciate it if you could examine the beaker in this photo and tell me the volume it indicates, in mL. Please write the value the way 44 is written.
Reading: 75
